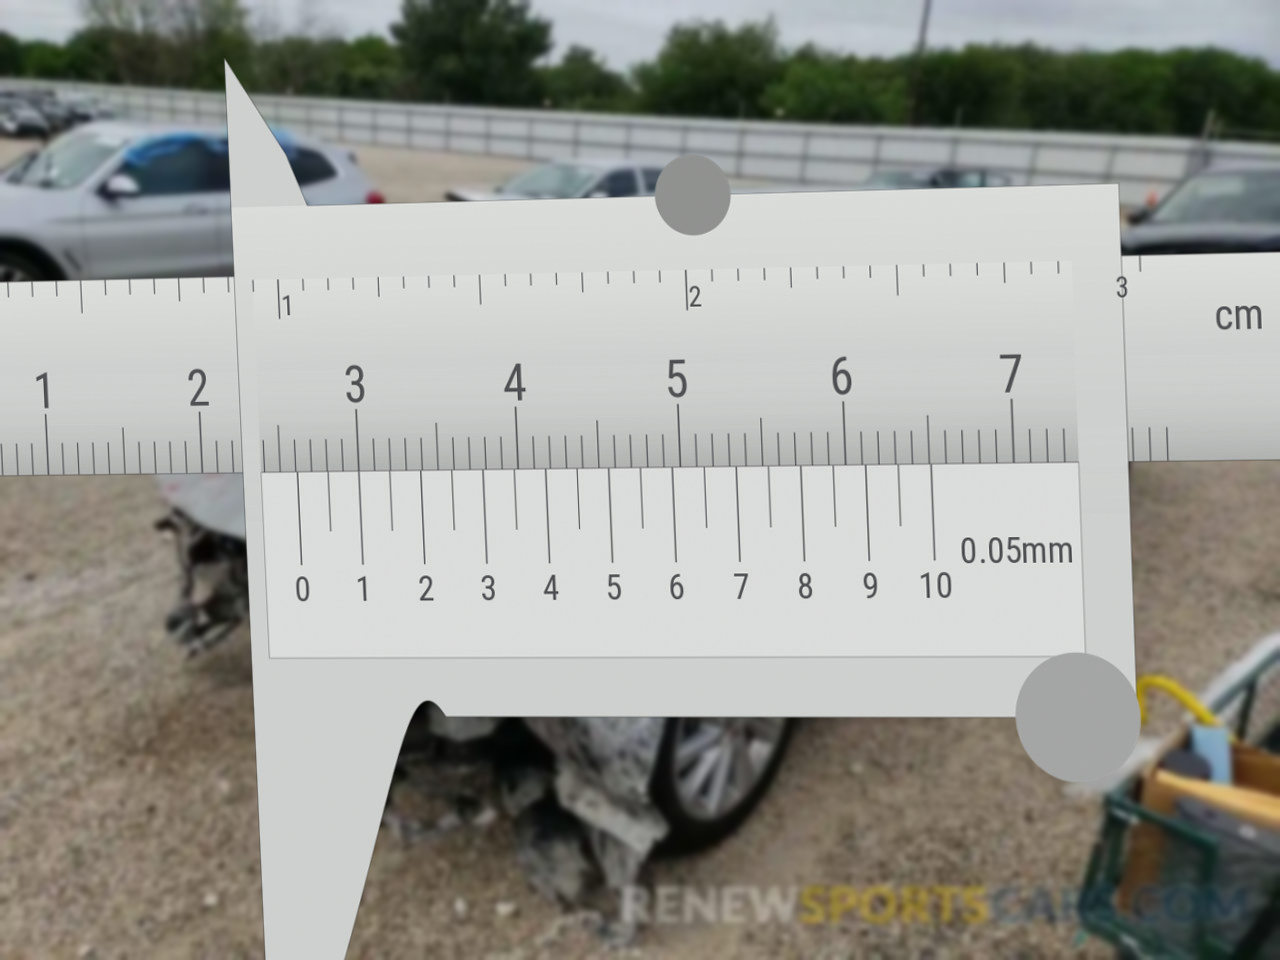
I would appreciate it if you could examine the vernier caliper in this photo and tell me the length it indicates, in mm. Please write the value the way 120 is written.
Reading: 26.1
